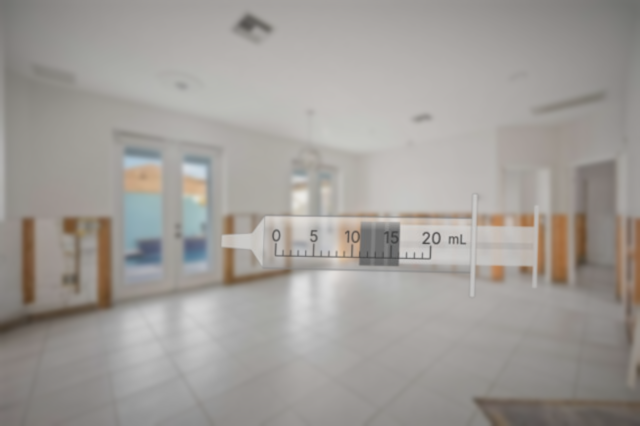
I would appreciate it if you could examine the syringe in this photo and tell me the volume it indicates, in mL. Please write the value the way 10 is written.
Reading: 11
